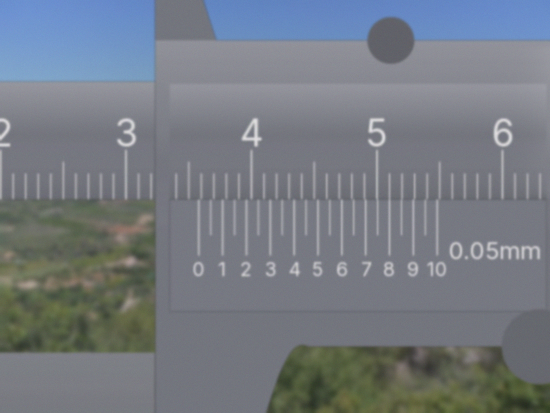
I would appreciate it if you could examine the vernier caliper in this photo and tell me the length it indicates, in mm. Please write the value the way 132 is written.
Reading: 35.8
